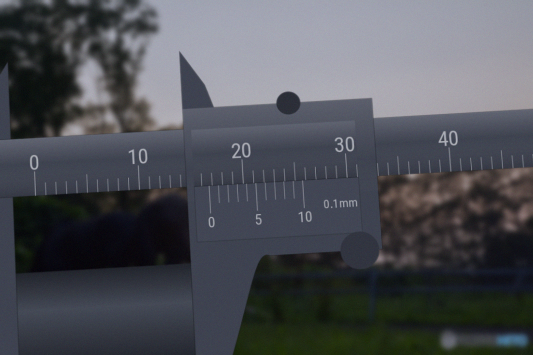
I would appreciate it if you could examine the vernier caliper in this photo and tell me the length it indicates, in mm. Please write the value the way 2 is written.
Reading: 16.7
